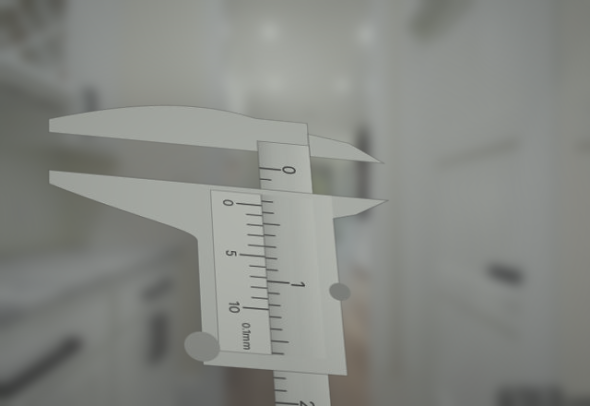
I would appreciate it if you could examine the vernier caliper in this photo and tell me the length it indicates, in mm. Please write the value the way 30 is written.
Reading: 3.4
